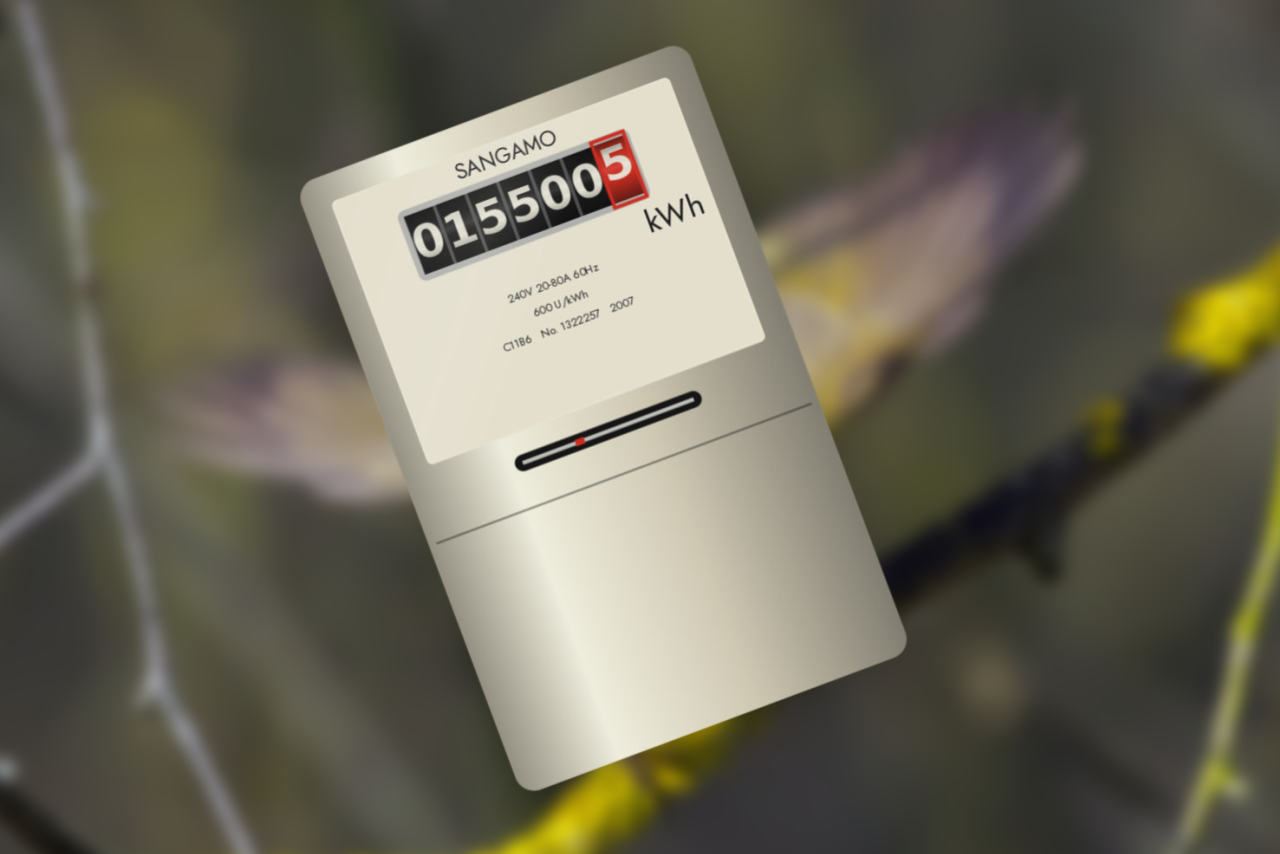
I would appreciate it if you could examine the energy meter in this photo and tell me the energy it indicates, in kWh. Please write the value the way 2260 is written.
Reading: 15500.5
